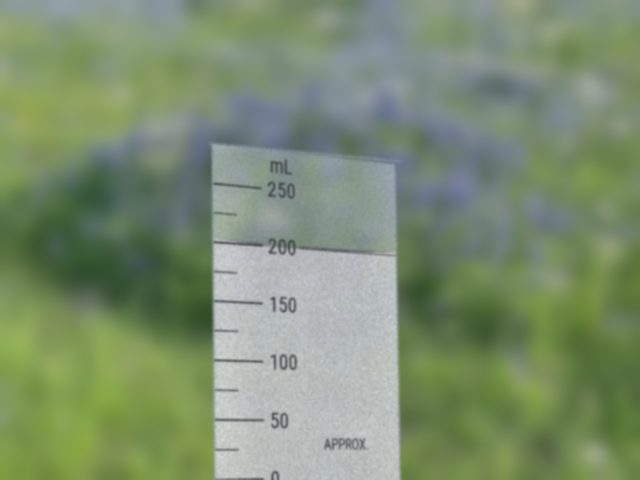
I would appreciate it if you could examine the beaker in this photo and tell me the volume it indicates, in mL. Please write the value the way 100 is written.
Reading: 200
